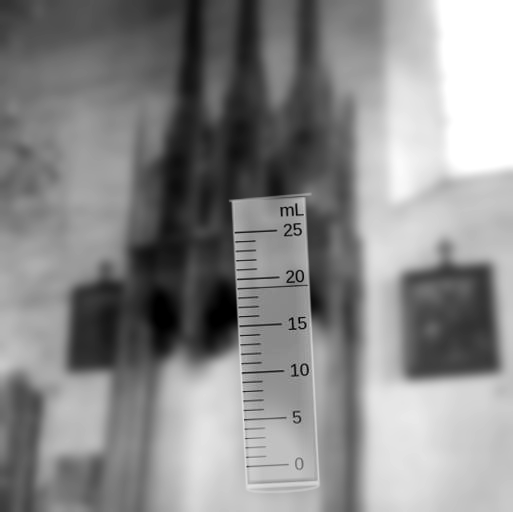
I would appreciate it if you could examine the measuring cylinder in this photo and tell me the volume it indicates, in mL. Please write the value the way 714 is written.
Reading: 19
